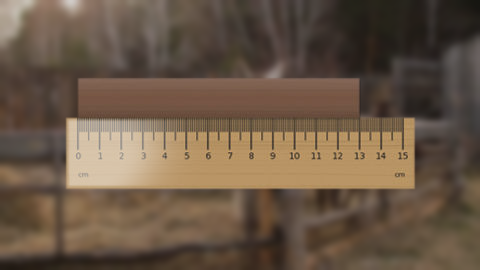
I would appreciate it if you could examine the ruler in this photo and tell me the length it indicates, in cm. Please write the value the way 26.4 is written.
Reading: 13
